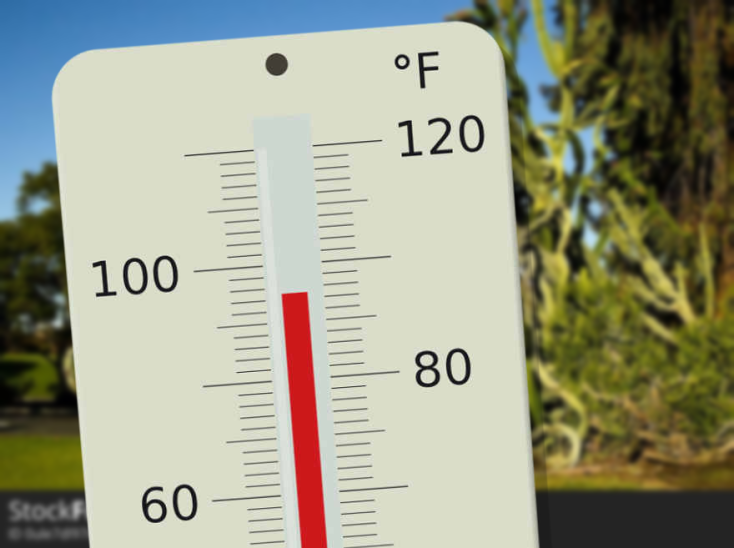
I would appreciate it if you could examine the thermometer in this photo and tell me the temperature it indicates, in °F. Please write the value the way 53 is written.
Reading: 95
